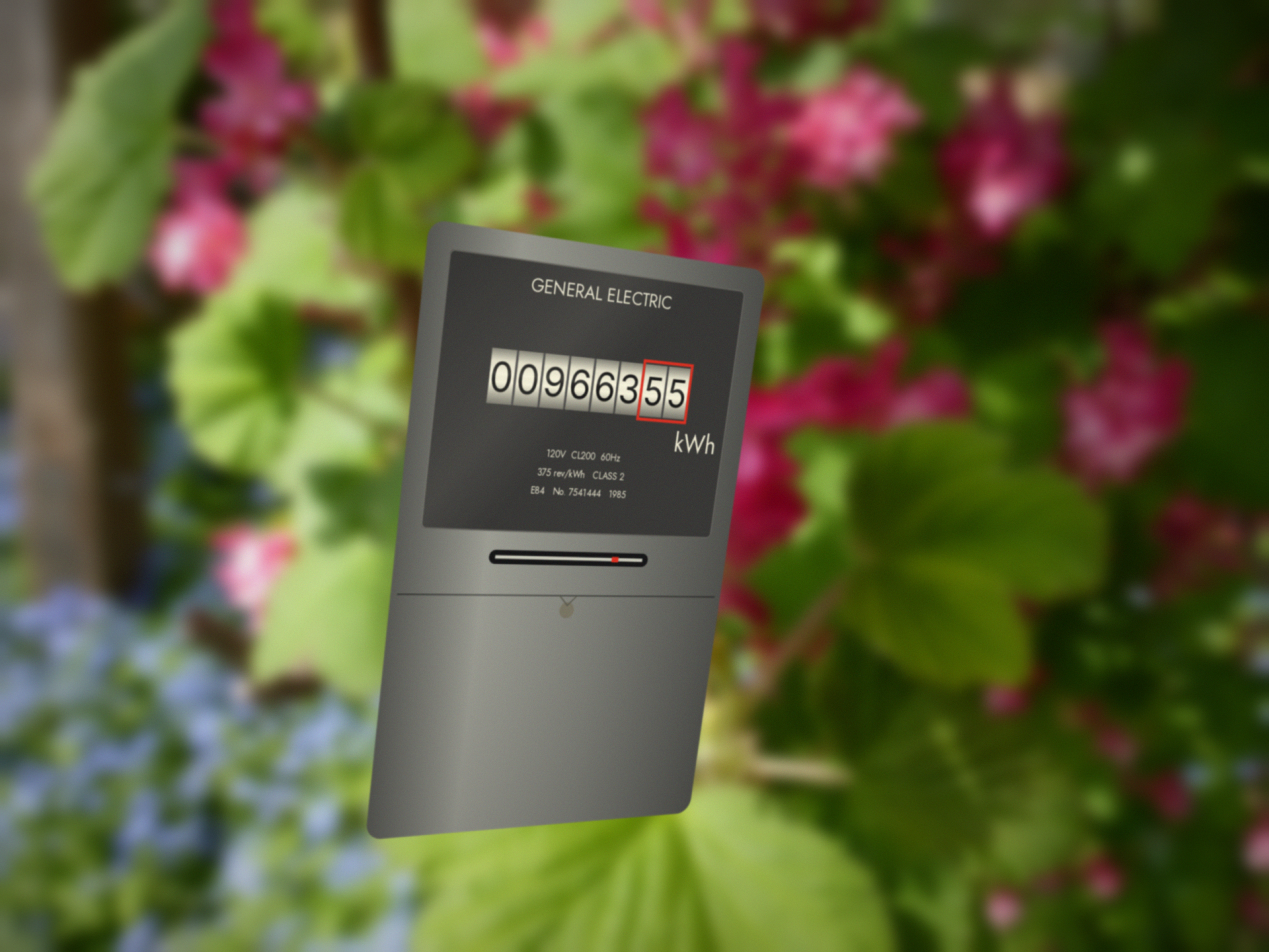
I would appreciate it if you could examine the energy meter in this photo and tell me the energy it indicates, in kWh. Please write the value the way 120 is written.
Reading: 9663.55
